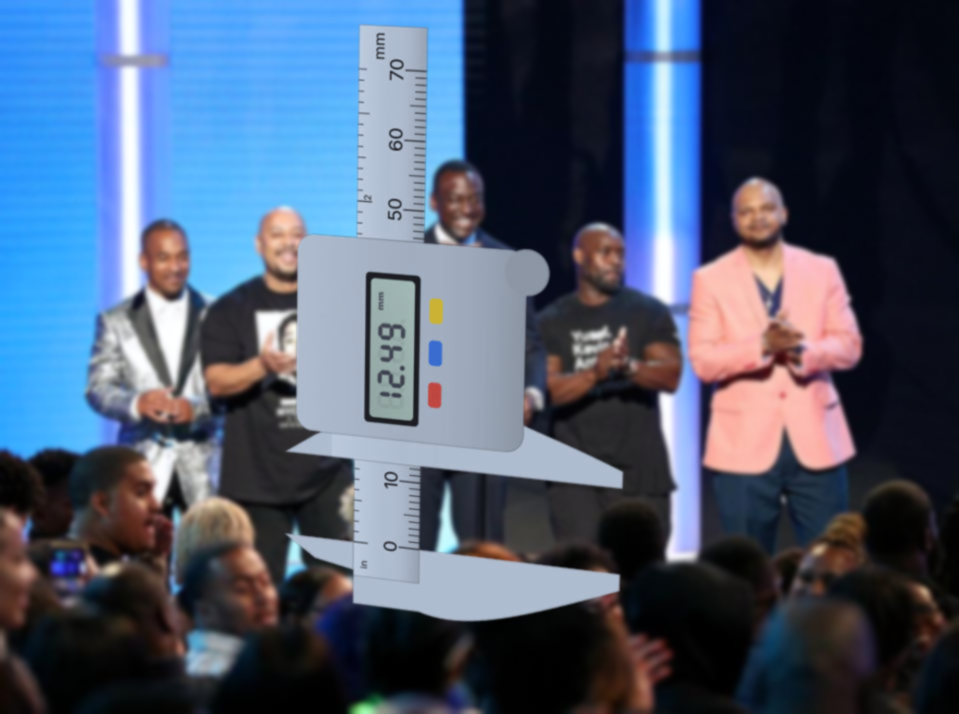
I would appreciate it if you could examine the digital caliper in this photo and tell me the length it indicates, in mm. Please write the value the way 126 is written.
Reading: 12.49
